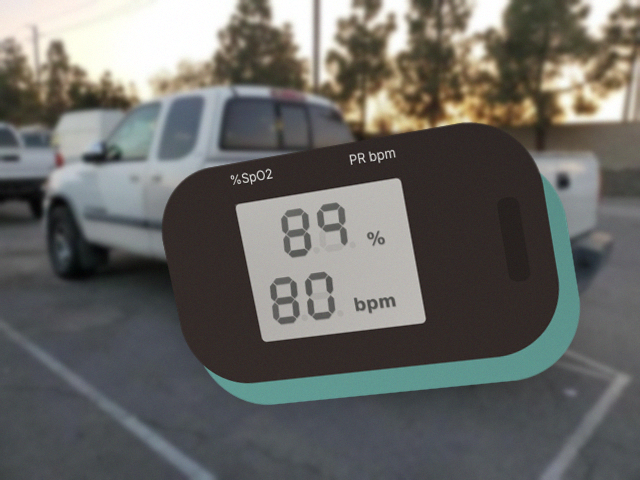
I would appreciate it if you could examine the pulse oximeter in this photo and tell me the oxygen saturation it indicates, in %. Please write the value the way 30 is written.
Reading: 89
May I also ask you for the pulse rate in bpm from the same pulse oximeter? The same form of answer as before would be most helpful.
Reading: 80
